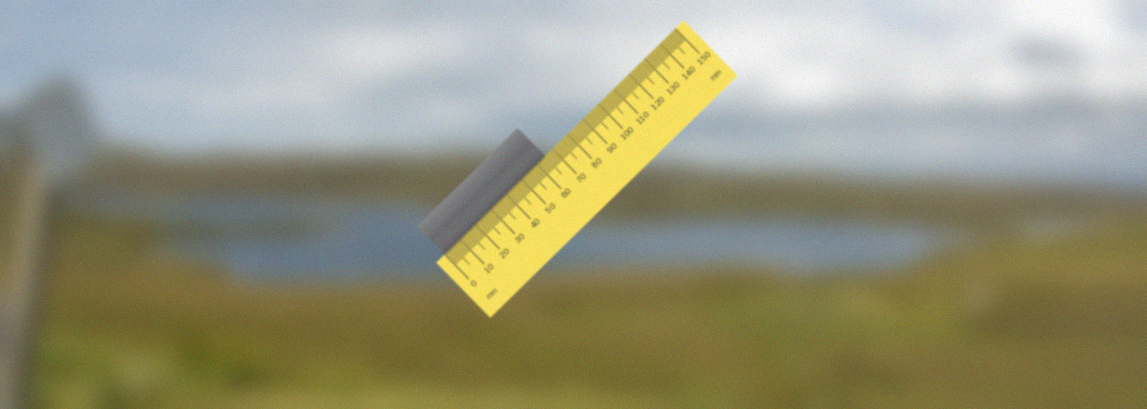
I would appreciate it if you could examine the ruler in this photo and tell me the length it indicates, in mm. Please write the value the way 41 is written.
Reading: 65
